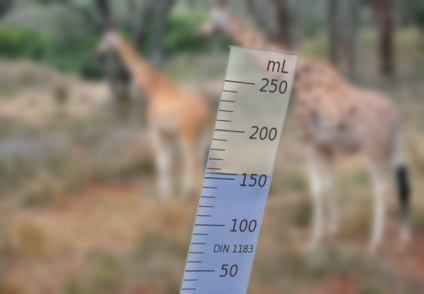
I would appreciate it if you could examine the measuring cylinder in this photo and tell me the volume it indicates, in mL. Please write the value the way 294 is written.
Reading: 155
